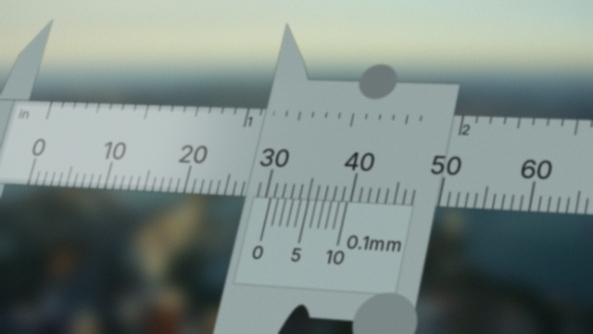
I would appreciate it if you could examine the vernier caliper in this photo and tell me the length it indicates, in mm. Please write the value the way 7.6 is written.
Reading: 30.6
